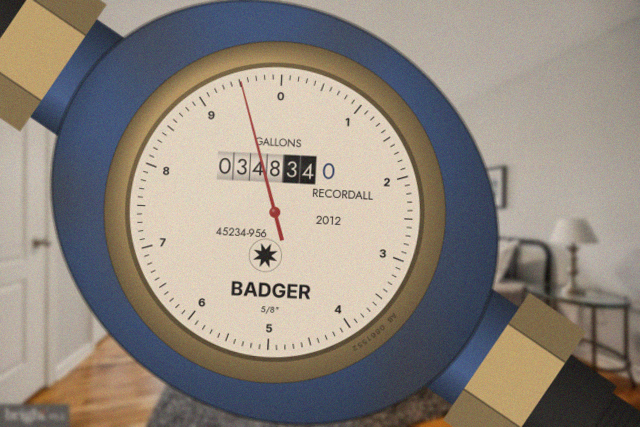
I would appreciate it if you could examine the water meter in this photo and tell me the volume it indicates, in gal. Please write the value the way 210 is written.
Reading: 348339.5
